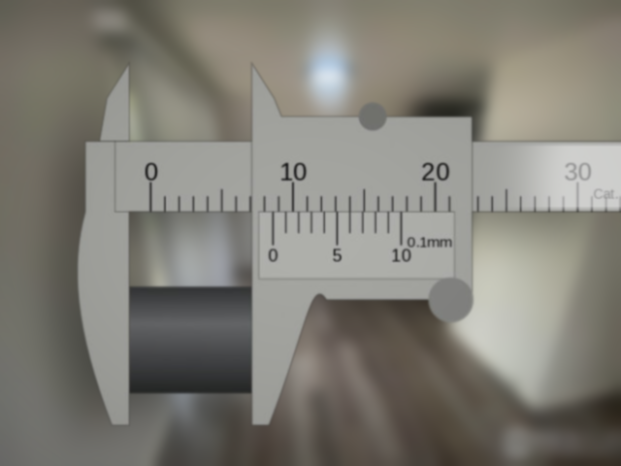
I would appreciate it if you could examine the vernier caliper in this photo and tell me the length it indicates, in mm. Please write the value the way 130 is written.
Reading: 8.6
